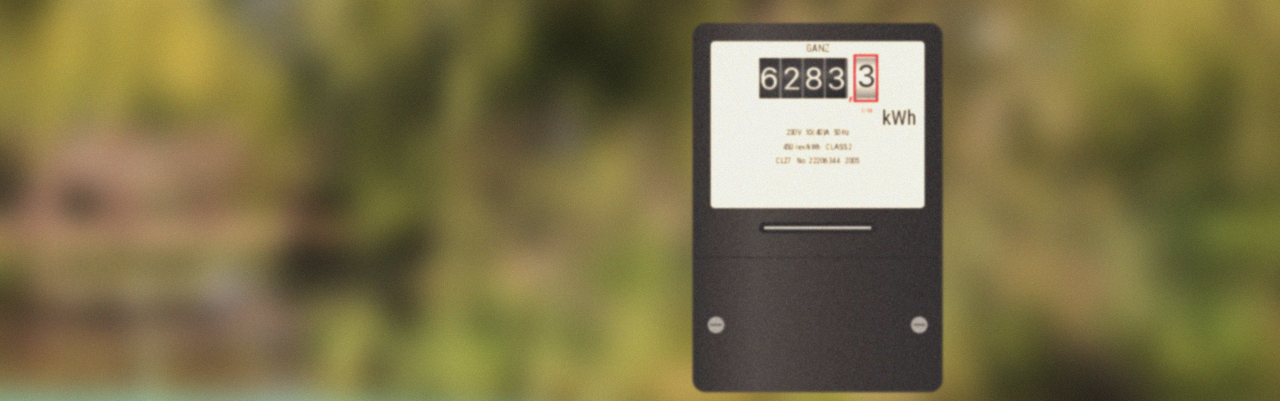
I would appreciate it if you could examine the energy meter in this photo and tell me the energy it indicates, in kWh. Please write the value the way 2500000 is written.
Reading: 6283.3
